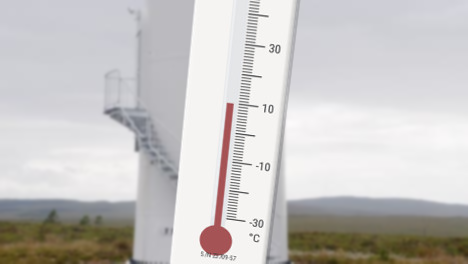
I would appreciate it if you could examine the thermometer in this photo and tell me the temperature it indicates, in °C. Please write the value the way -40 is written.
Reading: 10
